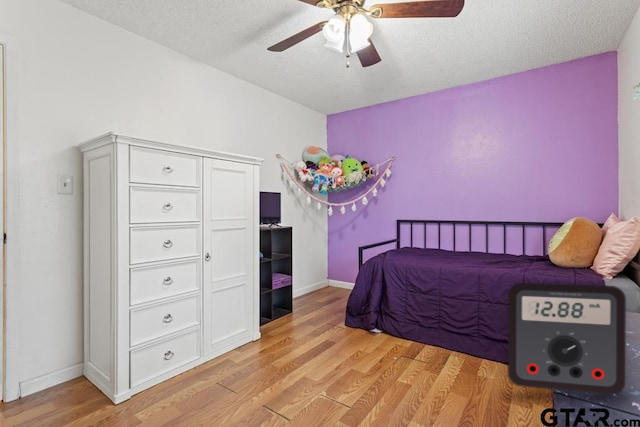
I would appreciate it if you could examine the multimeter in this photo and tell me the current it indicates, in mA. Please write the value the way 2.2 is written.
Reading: 12.88
